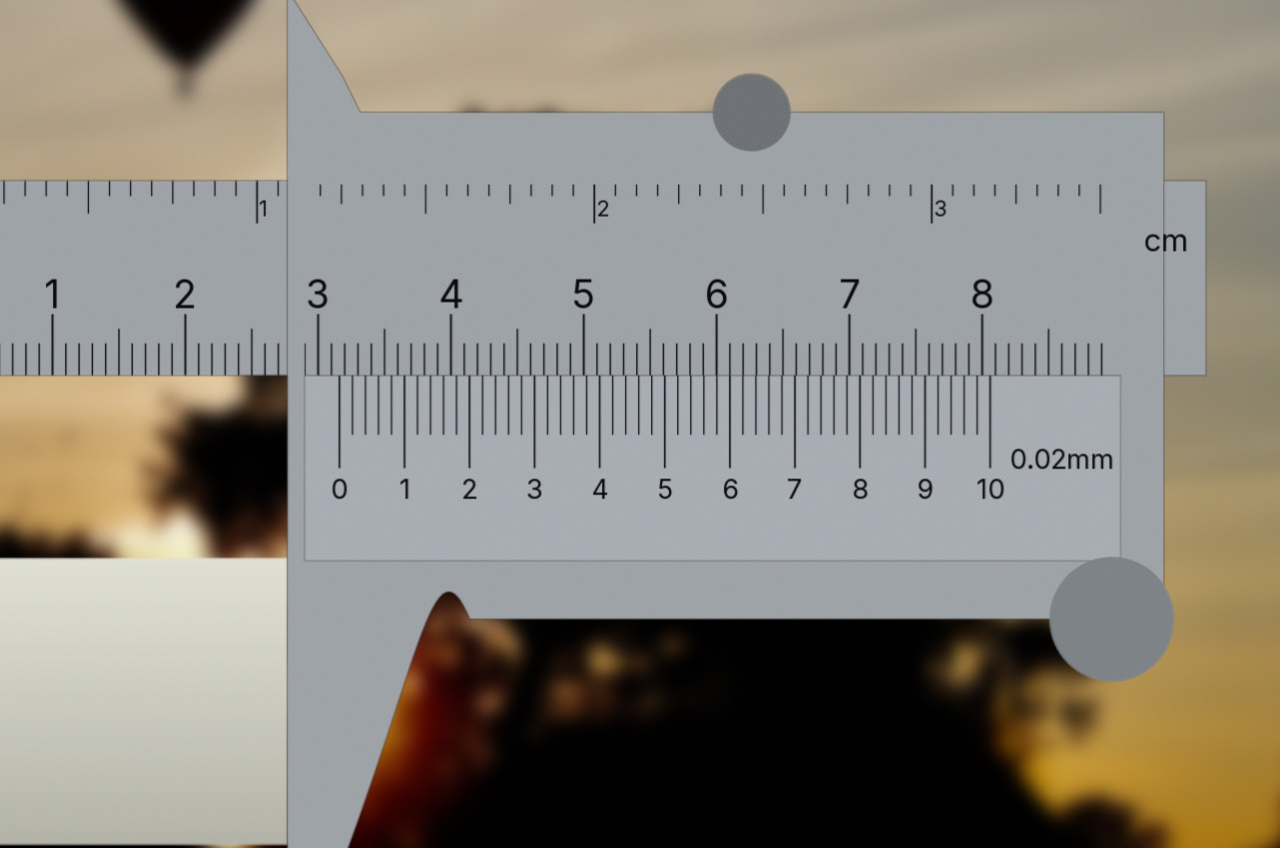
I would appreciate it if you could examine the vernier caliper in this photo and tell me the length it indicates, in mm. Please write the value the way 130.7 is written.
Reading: 31.6
